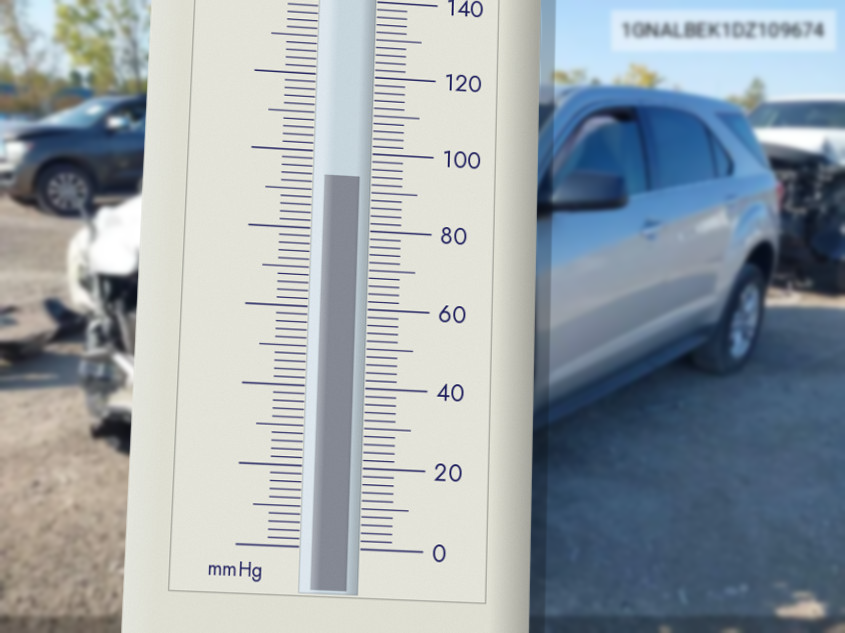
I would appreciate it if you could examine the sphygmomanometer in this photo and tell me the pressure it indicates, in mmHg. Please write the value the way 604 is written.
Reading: 94
